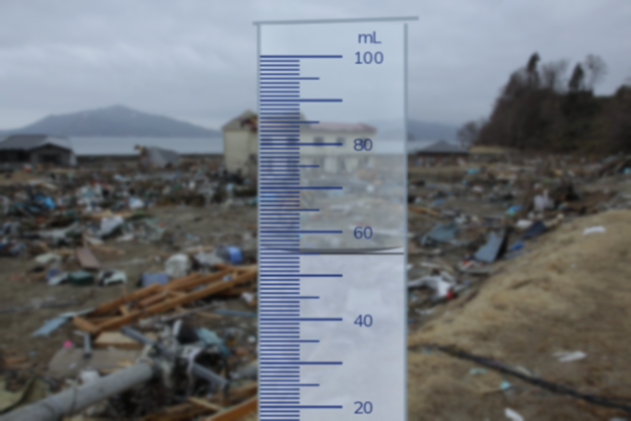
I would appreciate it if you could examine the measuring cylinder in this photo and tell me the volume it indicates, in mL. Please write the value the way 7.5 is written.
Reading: 55
